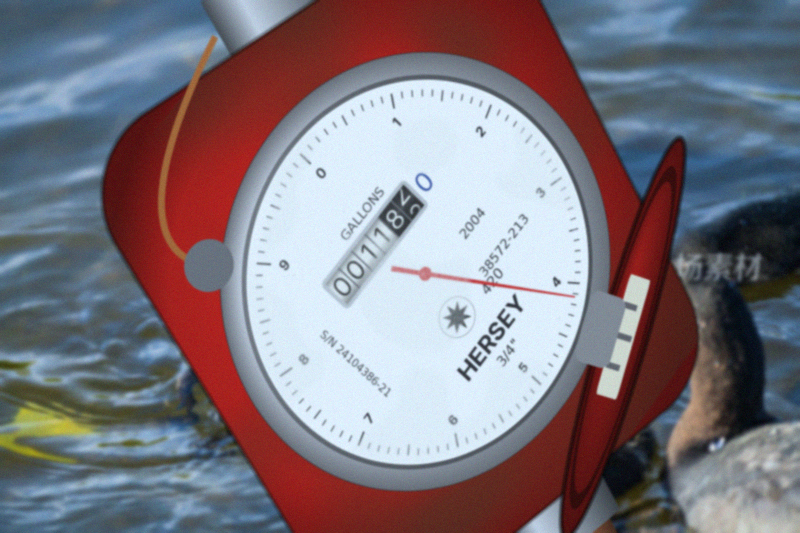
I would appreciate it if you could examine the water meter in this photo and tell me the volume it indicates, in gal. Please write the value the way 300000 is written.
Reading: 11824.1
